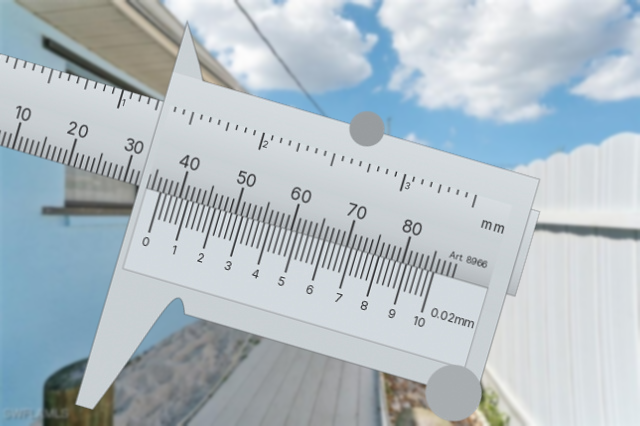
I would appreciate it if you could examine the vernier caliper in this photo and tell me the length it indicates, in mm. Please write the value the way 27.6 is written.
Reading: 36.6
